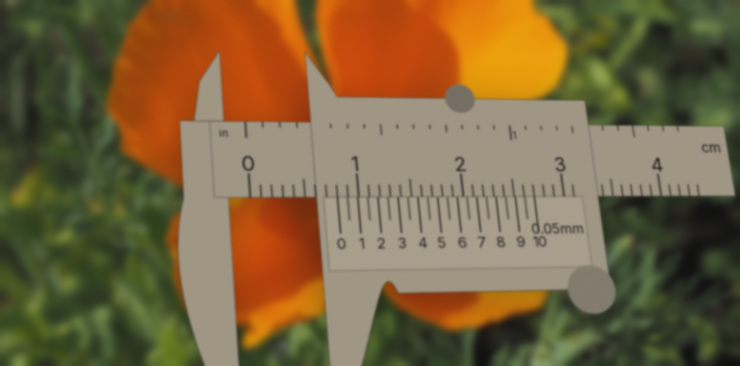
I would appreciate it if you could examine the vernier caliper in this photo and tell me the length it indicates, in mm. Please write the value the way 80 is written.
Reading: 8.0
